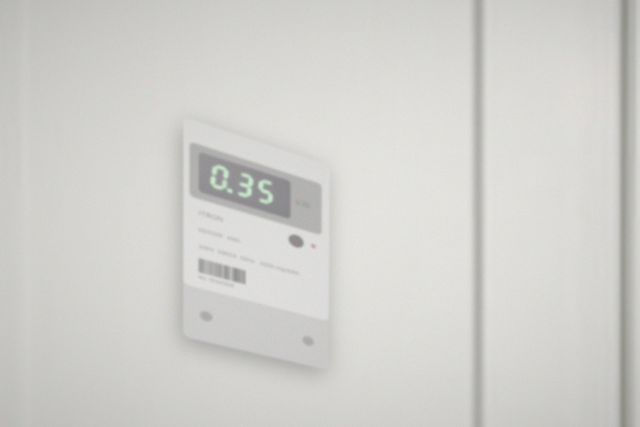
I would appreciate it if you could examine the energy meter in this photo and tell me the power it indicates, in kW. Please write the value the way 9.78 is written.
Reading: 0.35
